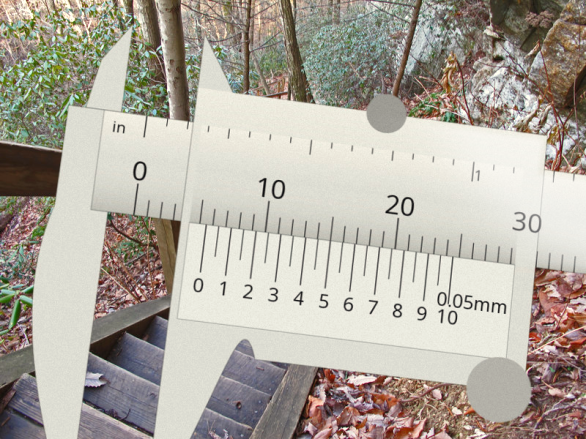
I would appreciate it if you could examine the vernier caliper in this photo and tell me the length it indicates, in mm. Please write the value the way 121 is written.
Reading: 5.5
